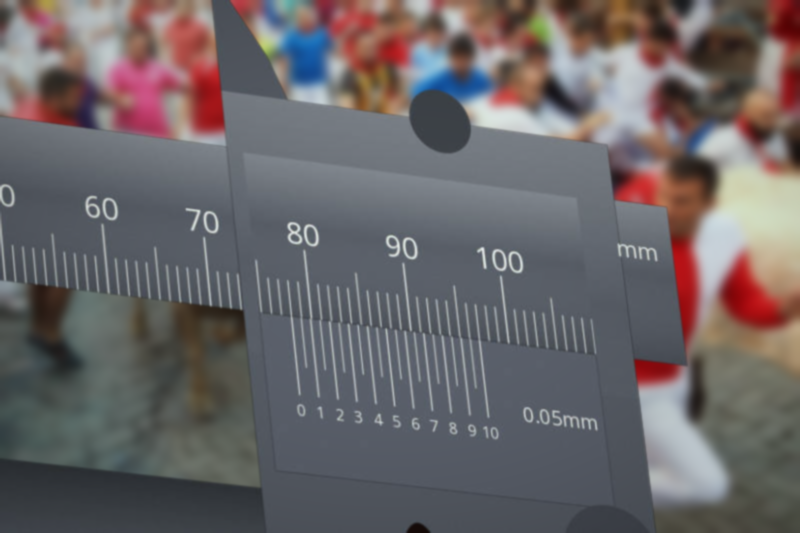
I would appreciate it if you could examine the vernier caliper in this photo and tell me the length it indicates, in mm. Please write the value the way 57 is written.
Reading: 78.0
